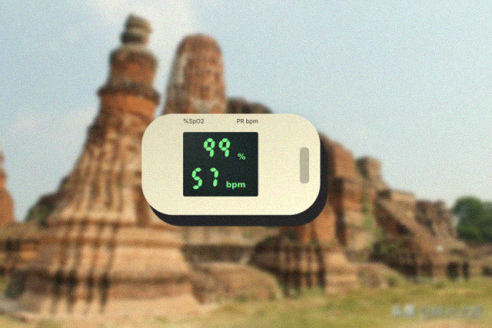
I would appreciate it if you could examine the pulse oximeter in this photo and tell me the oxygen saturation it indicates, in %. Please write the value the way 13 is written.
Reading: 99
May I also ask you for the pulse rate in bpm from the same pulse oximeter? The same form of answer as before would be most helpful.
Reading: 57
